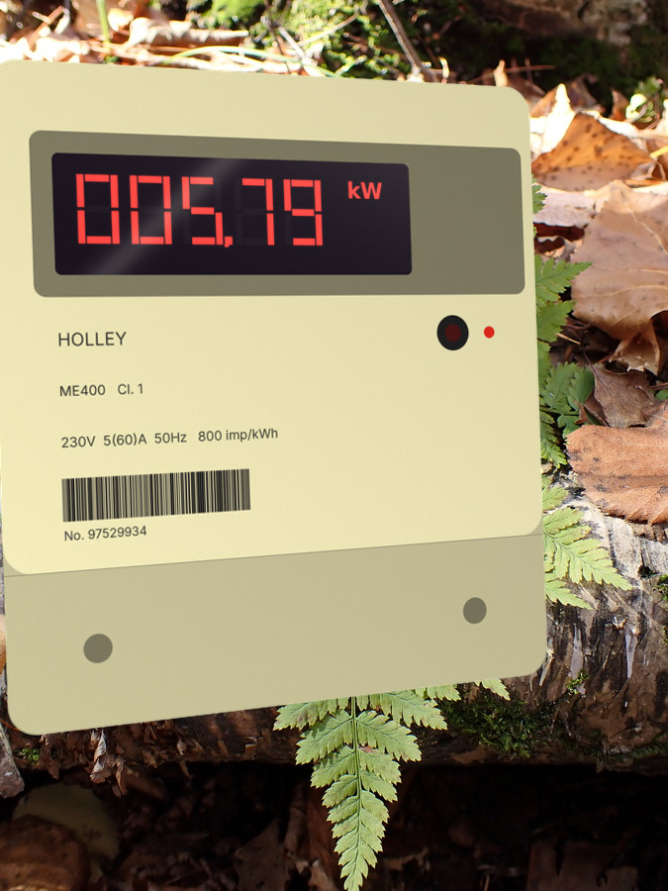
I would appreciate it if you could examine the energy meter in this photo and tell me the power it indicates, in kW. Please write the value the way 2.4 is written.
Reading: 5.79
